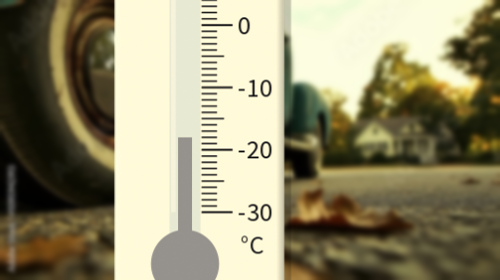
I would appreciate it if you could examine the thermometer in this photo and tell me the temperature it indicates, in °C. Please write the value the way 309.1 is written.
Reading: -18
